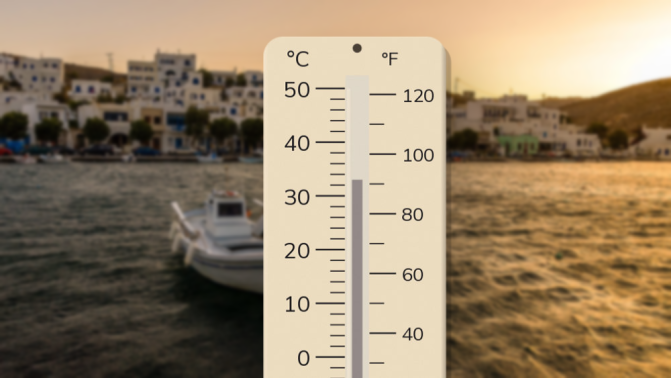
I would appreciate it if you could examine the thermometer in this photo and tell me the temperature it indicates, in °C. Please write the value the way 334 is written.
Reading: 33
